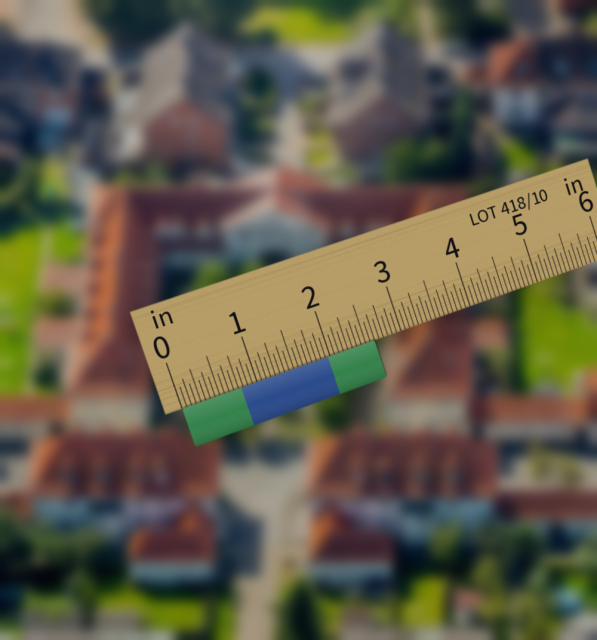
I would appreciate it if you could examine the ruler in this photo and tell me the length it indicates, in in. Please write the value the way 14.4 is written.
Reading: 2.625
